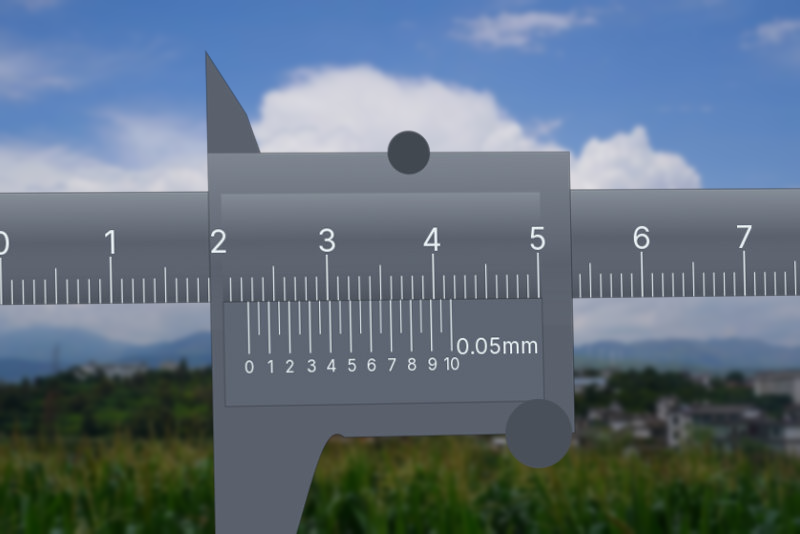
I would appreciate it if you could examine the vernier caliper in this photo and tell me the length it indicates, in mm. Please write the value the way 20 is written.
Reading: 22.6
